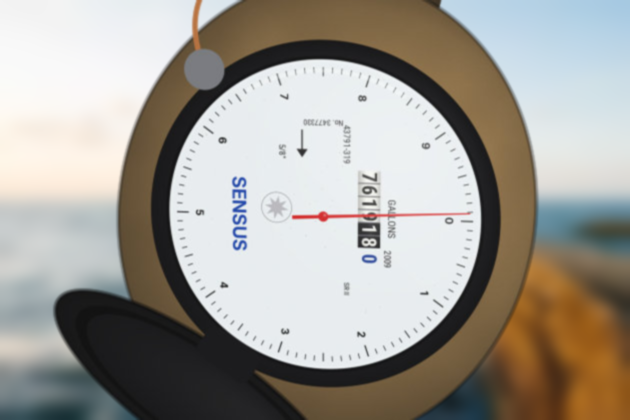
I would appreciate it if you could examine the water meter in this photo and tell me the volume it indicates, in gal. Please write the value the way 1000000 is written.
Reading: 7619179.9
